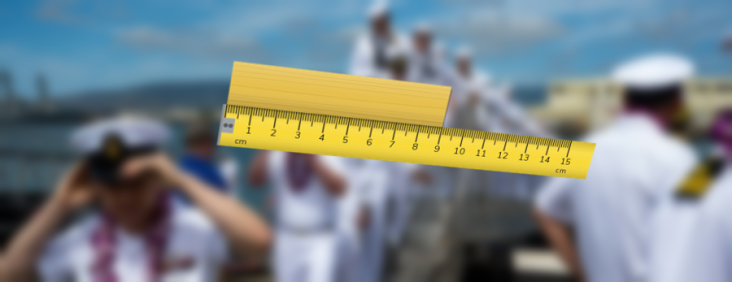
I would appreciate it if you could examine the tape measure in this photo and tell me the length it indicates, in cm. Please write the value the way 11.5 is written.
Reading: 9
